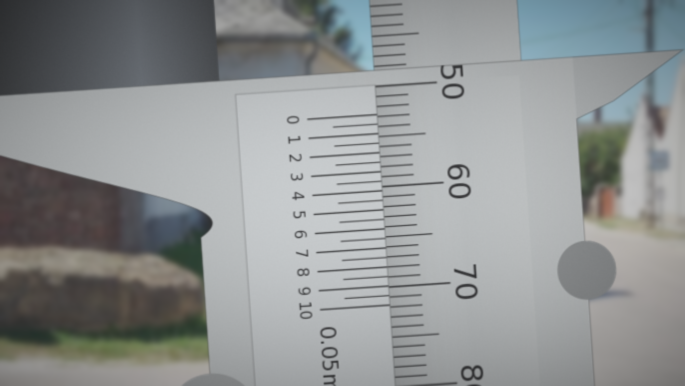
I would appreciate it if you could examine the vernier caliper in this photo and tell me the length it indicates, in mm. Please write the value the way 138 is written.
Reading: 52.8
